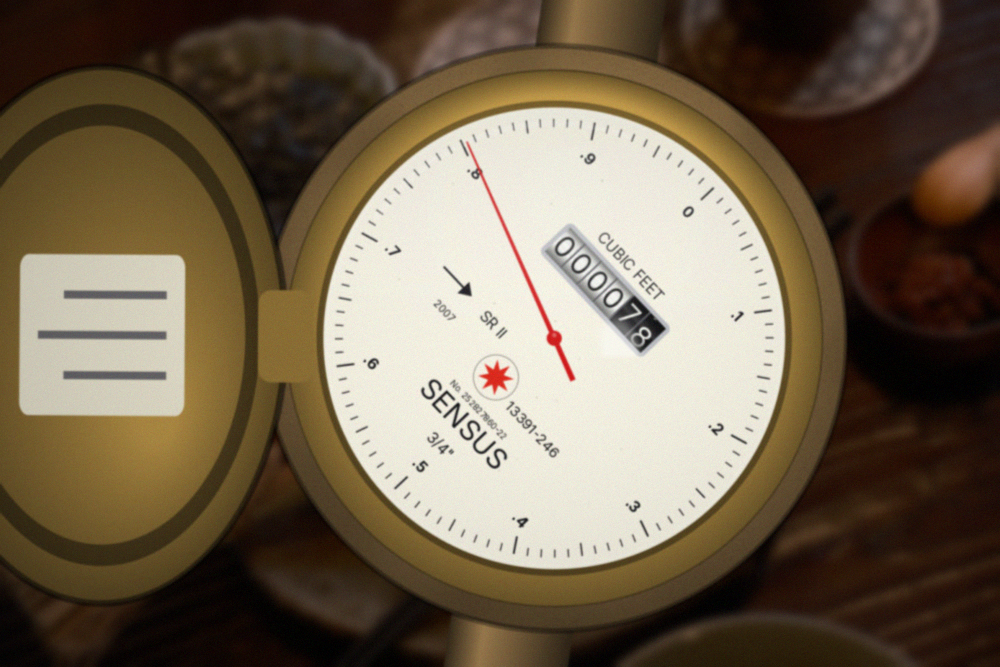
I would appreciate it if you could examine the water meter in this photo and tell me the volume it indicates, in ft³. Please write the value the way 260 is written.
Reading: 77.80
